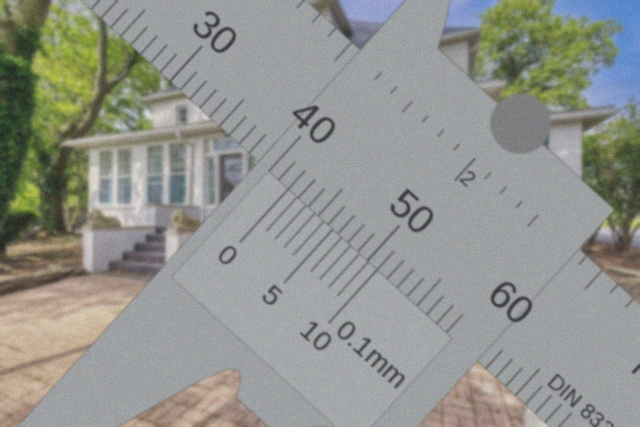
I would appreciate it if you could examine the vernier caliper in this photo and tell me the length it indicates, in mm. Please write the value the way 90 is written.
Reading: 42.0
